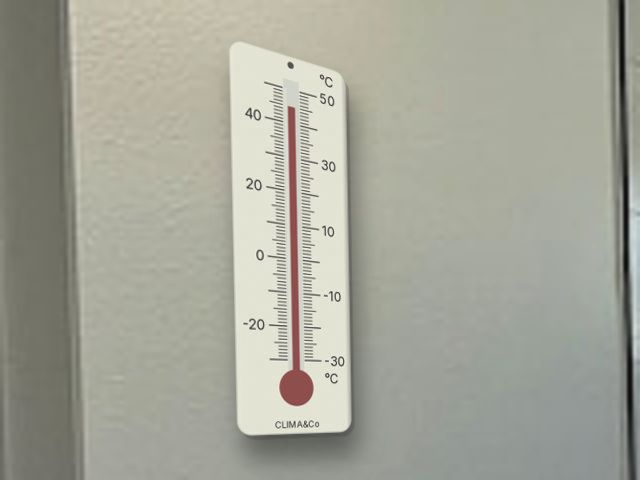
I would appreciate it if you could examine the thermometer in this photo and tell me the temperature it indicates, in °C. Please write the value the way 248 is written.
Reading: 45
